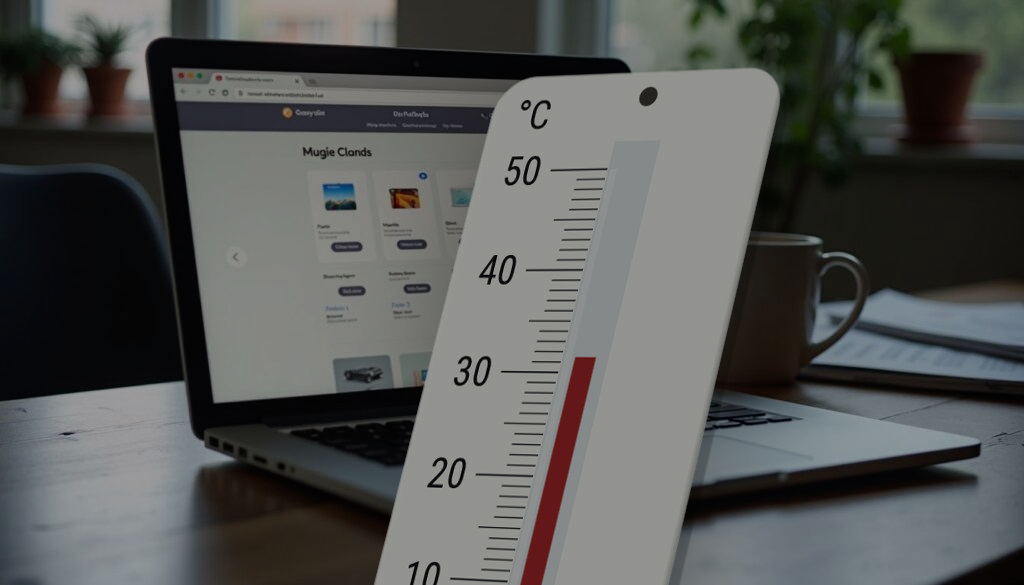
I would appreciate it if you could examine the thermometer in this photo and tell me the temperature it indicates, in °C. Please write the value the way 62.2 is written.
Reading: 31.5
